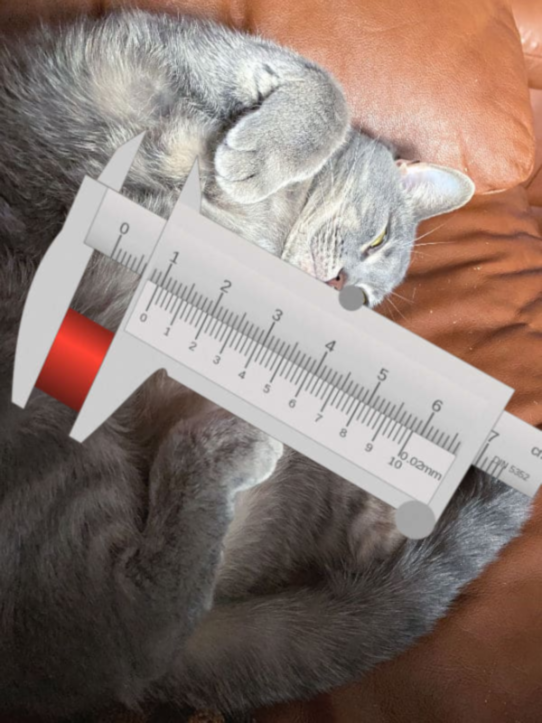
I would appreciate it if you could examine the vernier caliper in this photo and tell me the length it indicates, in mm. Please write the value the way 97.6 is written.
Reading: 9.5
